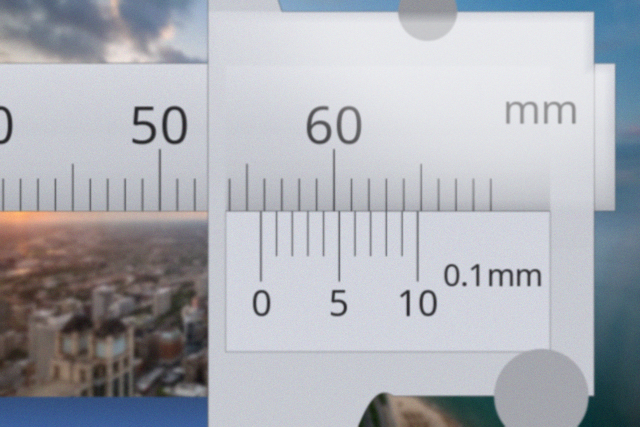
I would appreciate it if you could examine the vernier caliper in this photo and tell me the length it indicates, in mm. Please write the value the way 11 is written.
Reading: 55.8
